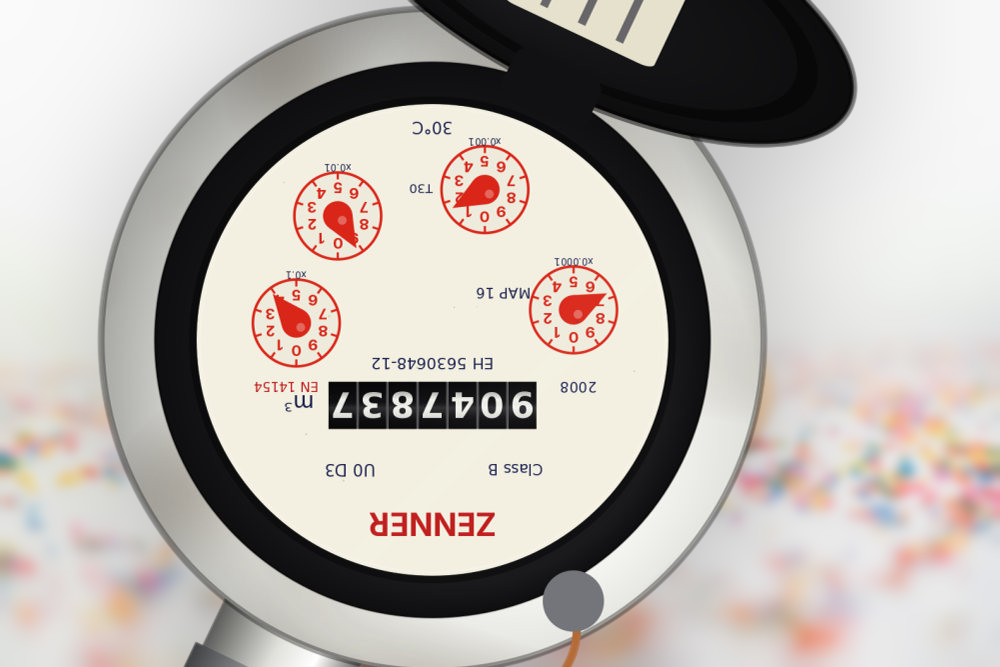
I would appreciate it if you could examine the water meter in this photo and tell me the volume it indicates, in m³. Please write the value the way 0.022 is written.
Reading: 9047837.3916
